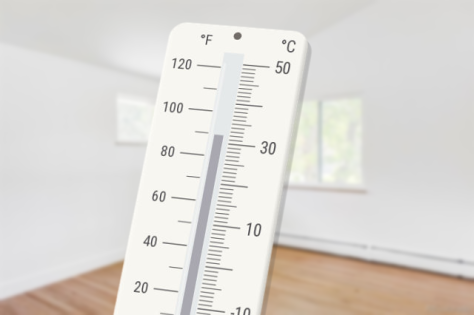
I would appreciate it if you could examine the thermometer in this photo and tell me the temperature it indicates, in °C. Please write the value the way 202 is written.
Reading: 32
